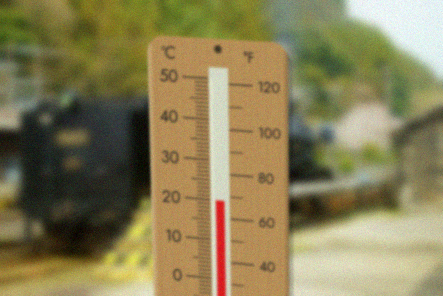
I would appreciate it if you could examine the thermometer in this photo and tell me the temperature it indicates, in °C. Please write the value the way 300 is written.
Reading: 20
